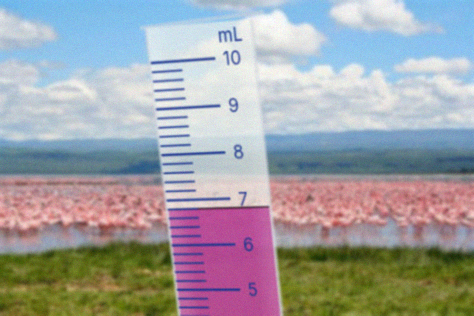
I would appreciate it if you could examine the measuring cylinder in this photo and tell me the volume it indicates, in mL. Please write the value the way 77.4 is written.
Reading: 6.8
